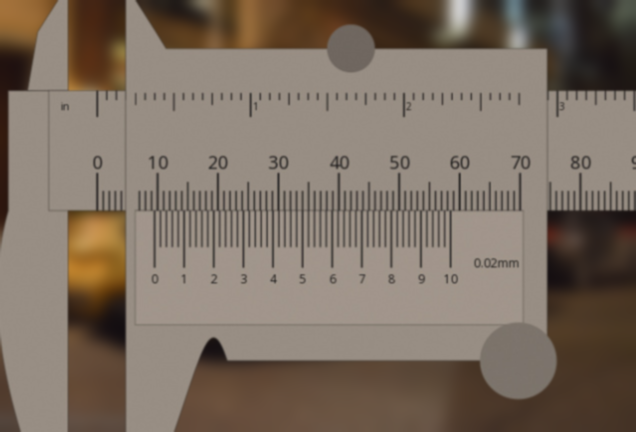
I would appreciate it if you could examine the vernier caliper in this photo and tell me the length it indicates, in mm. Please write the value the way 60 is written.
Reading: 9.5
